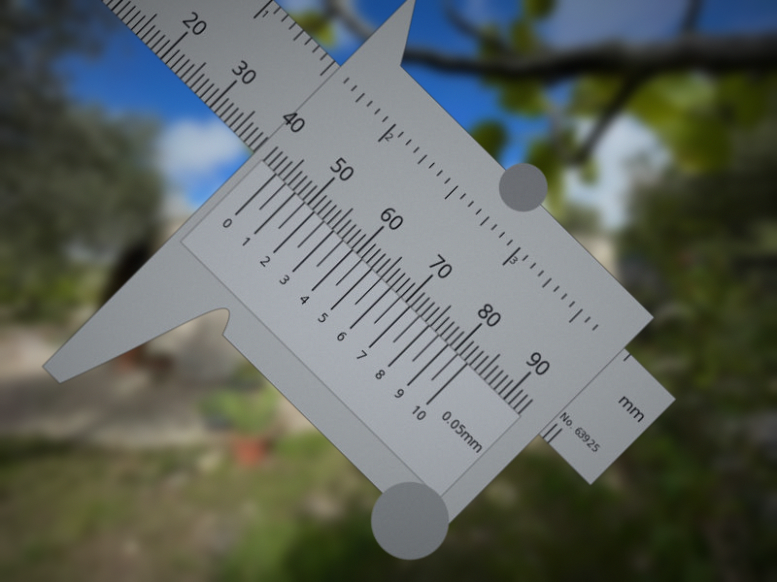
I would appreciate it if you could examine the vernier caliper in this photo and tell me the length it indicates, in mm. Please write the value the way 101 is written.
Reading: 43.6
